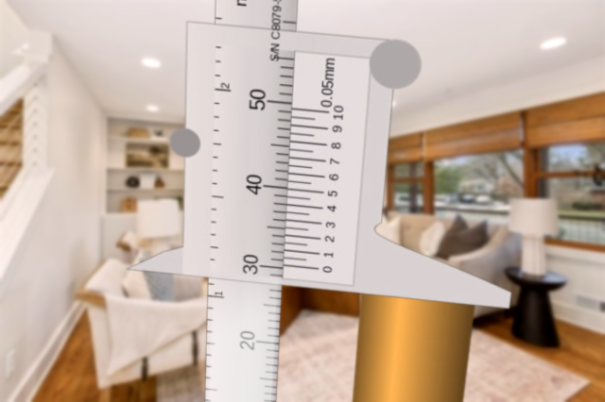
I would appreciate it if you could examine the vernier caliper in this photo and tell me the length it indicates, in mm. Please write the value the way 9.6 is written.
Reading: 30.4
